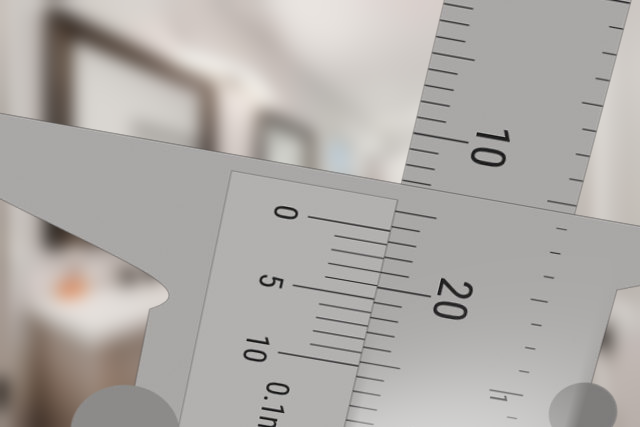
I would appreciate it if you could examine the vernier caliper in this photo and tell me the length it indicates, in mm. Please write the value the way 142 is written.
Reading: 16.3
